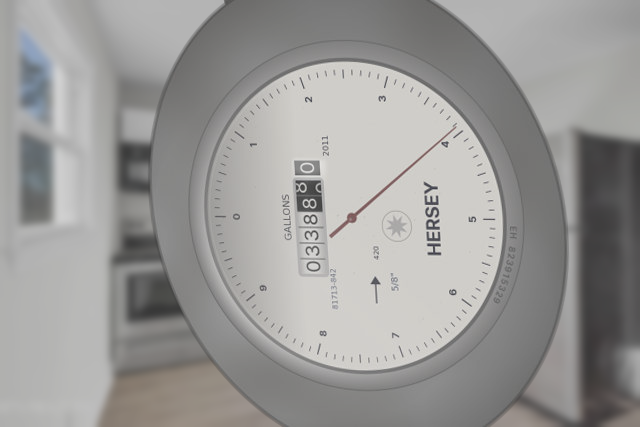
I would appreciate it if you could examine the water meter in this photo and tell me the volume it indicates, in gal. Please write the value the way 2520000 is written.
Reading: 338883.9
